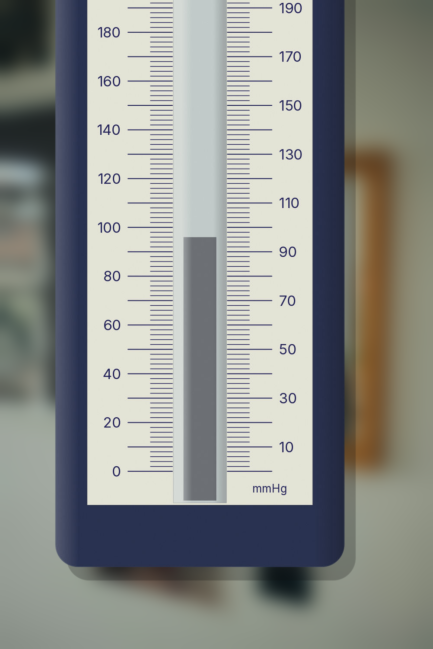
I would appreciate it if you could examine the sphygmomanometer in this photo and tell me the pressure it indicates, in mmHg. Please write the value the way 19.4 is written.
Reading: 96
